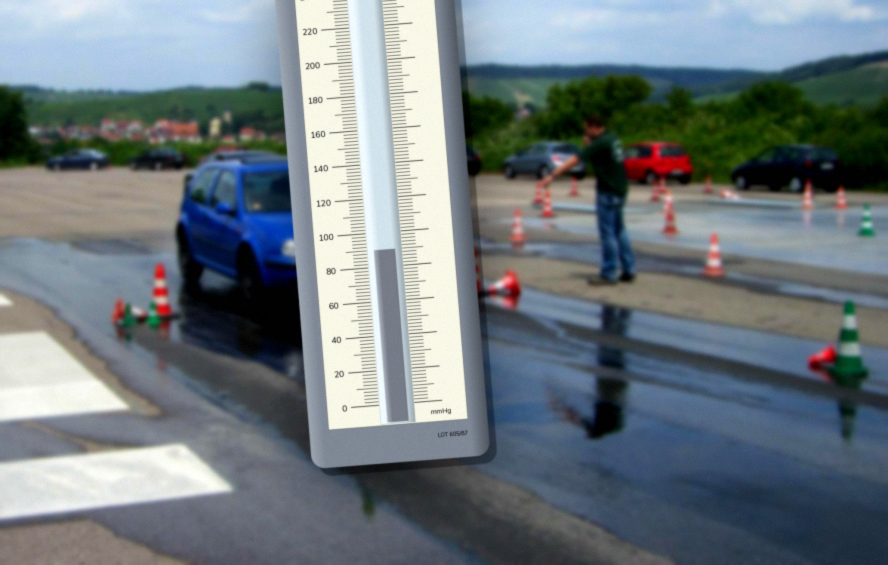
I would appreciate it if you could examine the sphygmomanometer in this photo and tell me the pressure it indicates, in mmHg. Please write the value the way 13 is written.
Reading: 90
